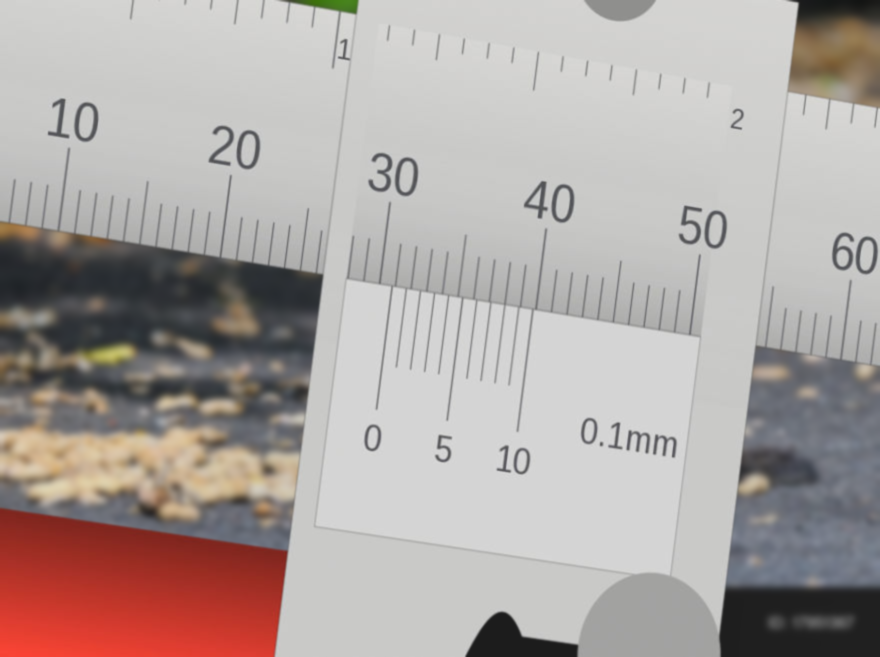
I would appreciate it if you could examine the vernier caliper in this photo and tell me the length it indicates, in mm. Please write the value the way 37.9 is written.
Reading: 30.8
